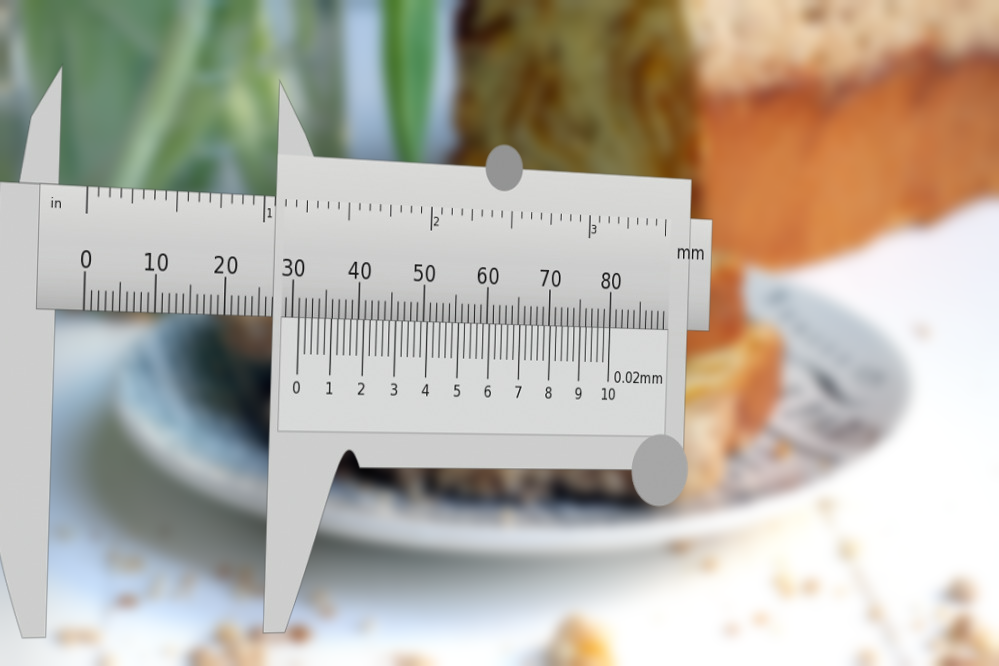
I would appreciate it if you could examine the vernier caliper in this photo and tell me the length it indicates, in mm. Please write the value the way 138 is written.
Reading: 31.0
